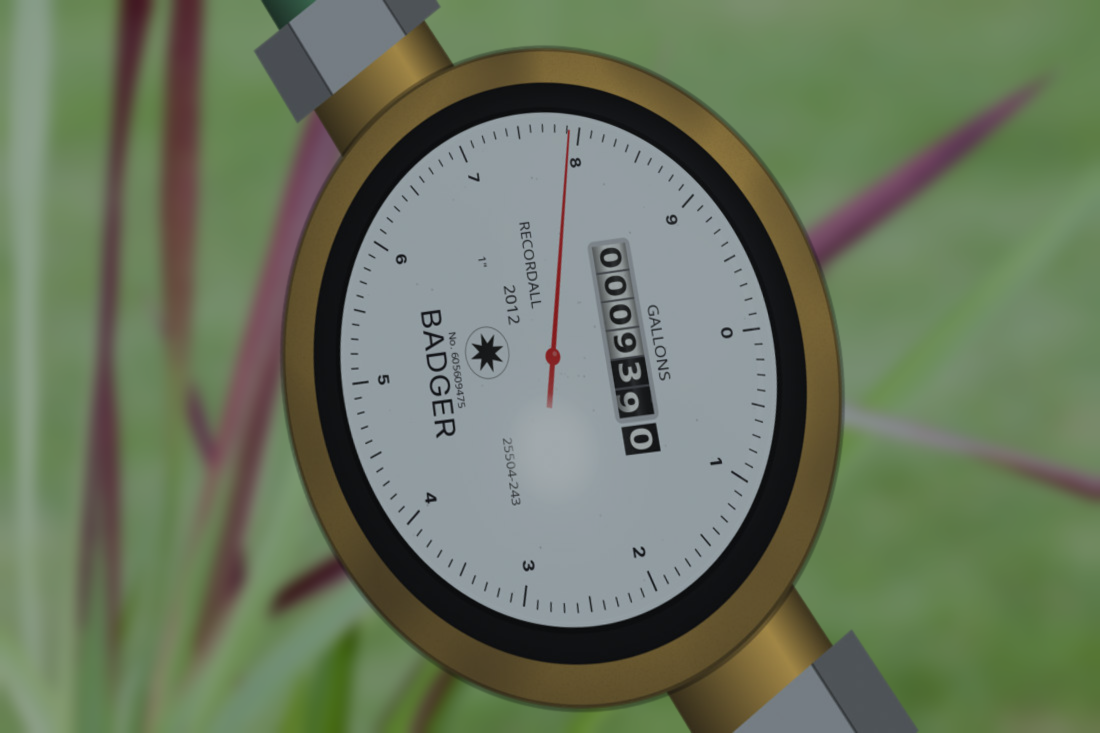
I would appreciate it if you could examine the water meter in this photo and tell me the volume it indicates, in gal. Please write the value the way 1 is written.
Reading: 9387.9
